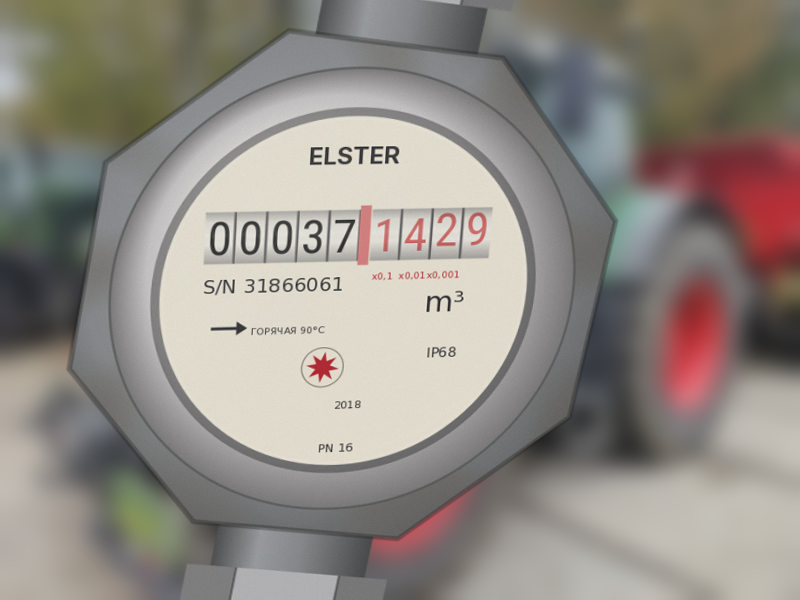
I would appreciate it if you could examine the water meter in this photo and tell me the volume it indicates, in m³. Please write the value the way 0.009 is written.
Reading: 37.1429
